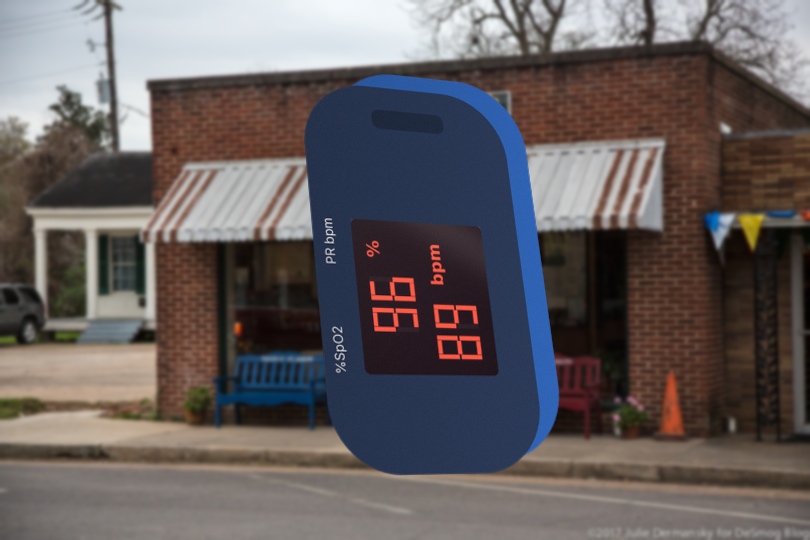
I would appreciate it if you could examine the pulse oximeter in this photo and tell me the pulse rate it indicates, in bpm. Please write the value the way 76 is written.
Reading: 89
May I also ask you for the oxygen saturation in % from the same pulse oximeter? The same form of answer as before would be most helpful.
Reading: 96
